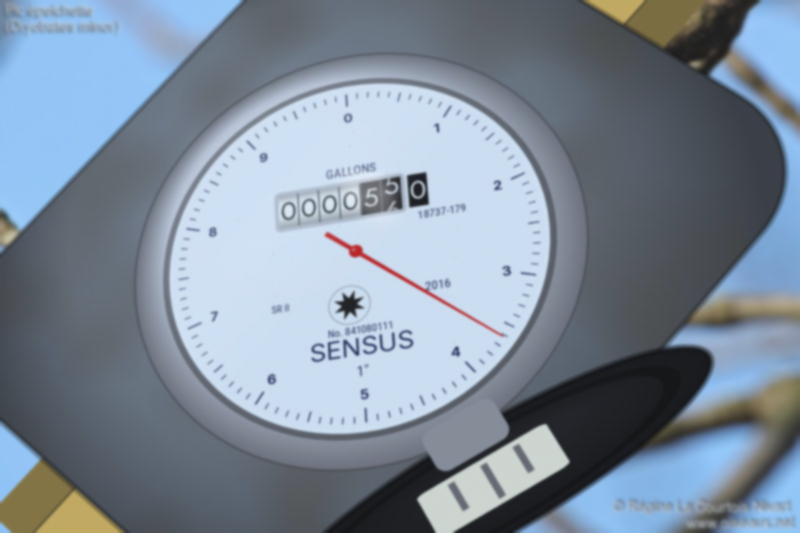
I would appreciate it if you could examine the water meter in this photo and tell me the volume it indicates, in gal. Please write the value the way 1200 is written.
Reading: 553.6
